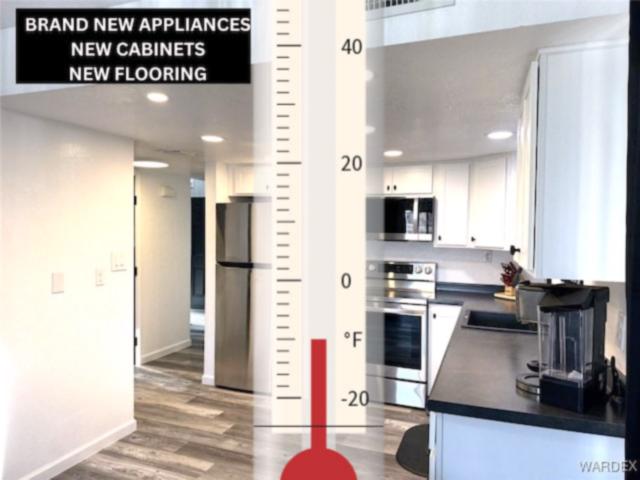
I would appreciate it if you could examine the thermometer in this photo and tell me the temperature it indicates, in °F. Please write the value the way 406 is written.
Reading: -10
